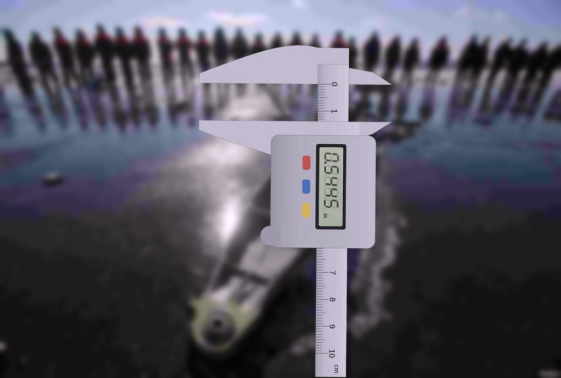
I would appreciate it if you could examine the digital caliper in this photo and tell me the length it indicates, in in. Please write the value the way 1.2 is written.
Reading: 0.5445
